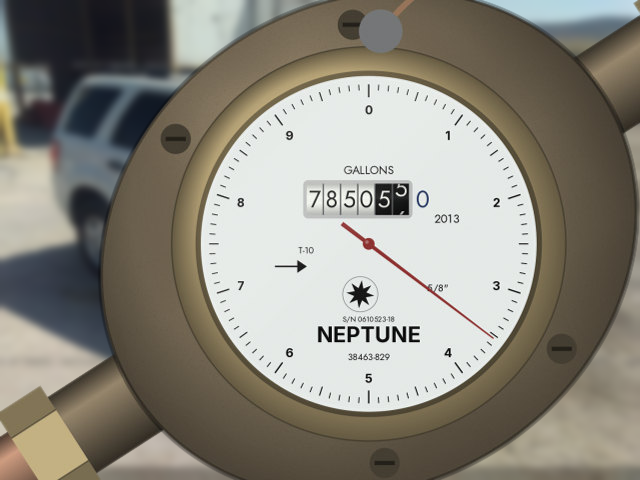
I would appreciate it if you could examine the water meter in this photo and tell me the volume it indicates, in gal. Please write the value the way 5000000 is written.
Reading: 7850553.5
